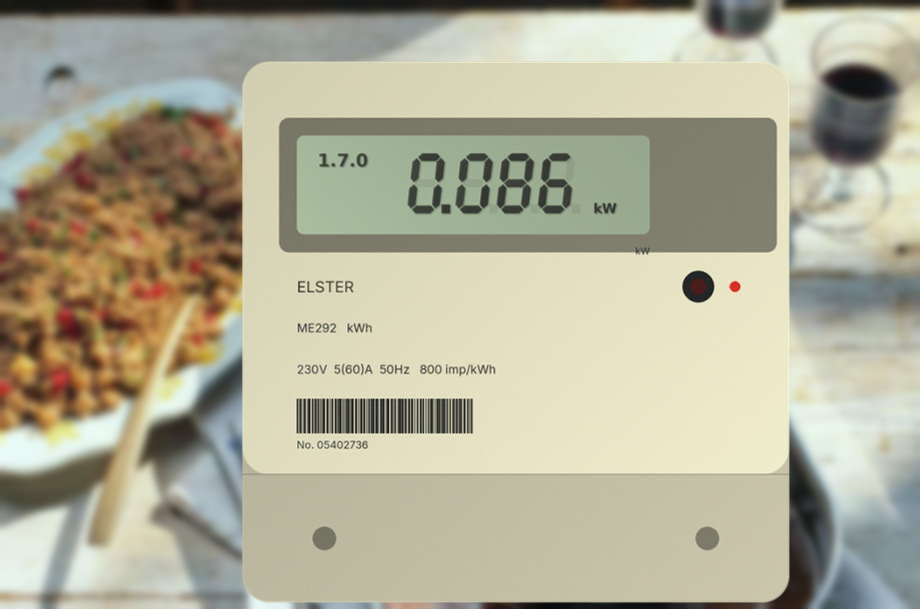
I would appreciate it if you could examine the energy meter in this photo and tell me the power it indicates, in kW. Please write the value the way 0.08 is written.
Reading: 0.086
